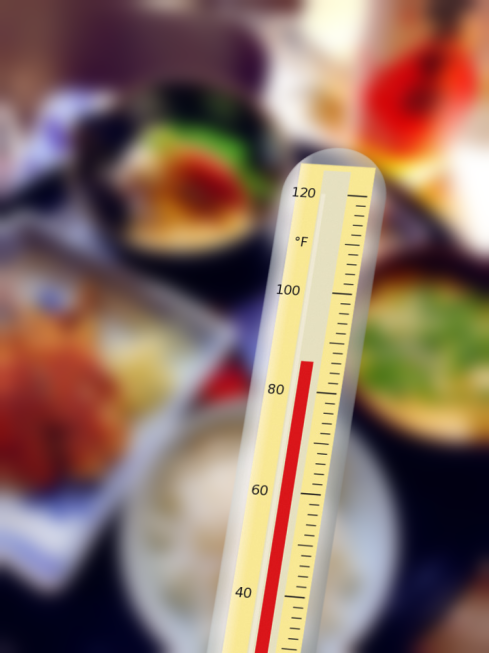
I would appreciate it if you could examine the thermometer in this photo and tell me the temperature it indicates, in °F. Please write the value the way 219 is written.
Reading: 86
